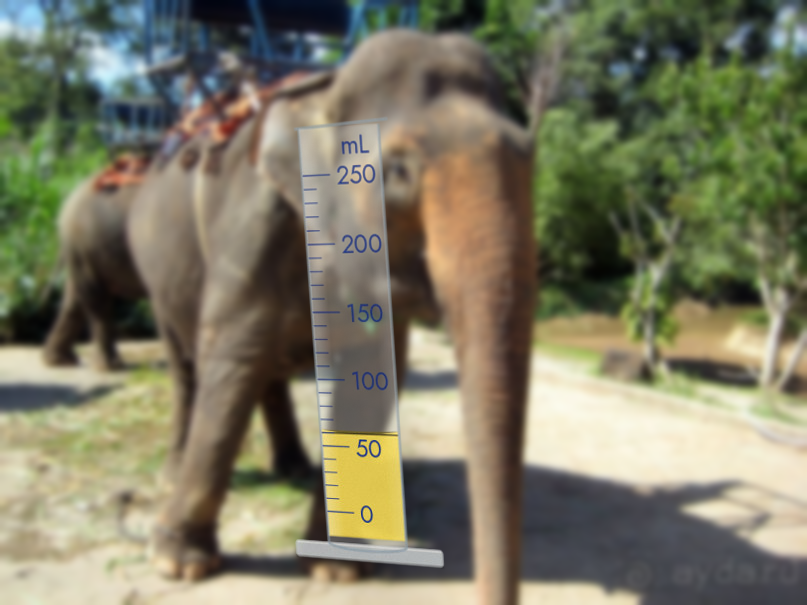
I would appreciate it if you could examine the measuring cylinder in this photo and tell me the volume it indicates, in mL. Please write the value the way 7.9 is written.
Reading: 60
